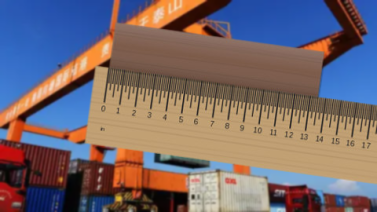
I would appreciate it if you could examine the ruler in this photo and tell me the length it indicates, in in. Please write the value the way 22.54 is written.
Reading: 13.5
